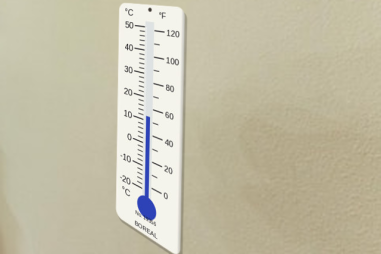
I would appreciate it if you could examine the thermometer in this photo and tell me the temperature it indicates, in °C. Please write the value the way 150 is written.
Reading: 12
